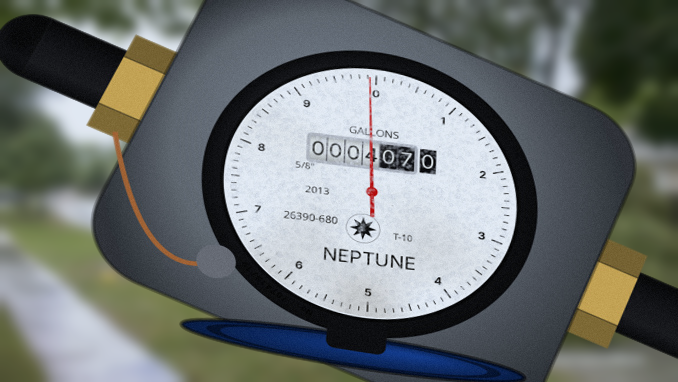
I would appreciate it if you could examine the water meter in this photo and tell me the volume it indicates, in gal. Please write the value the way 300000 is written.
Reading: 4069.9
